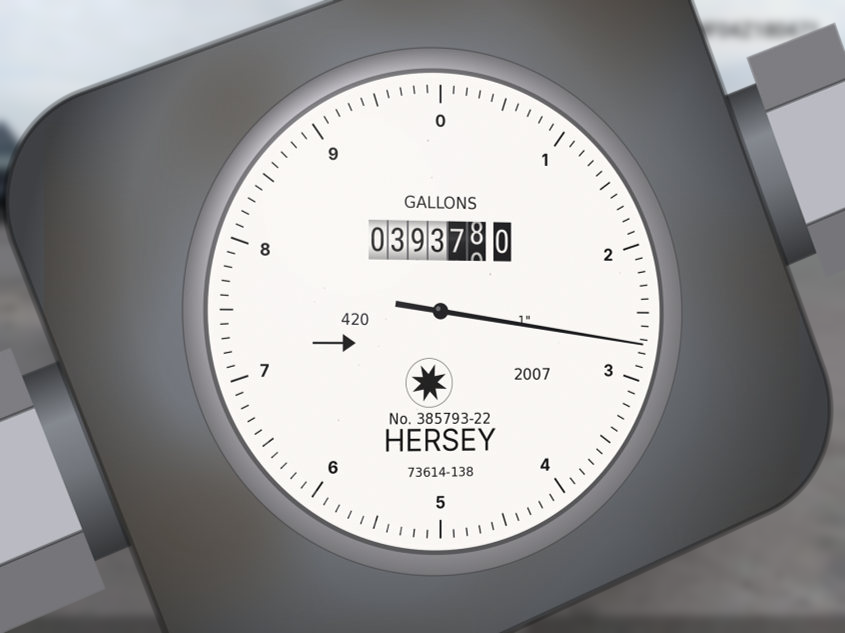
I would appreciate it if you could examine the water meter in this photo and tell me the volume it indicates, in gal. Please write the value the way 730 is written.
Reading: 393782.7
